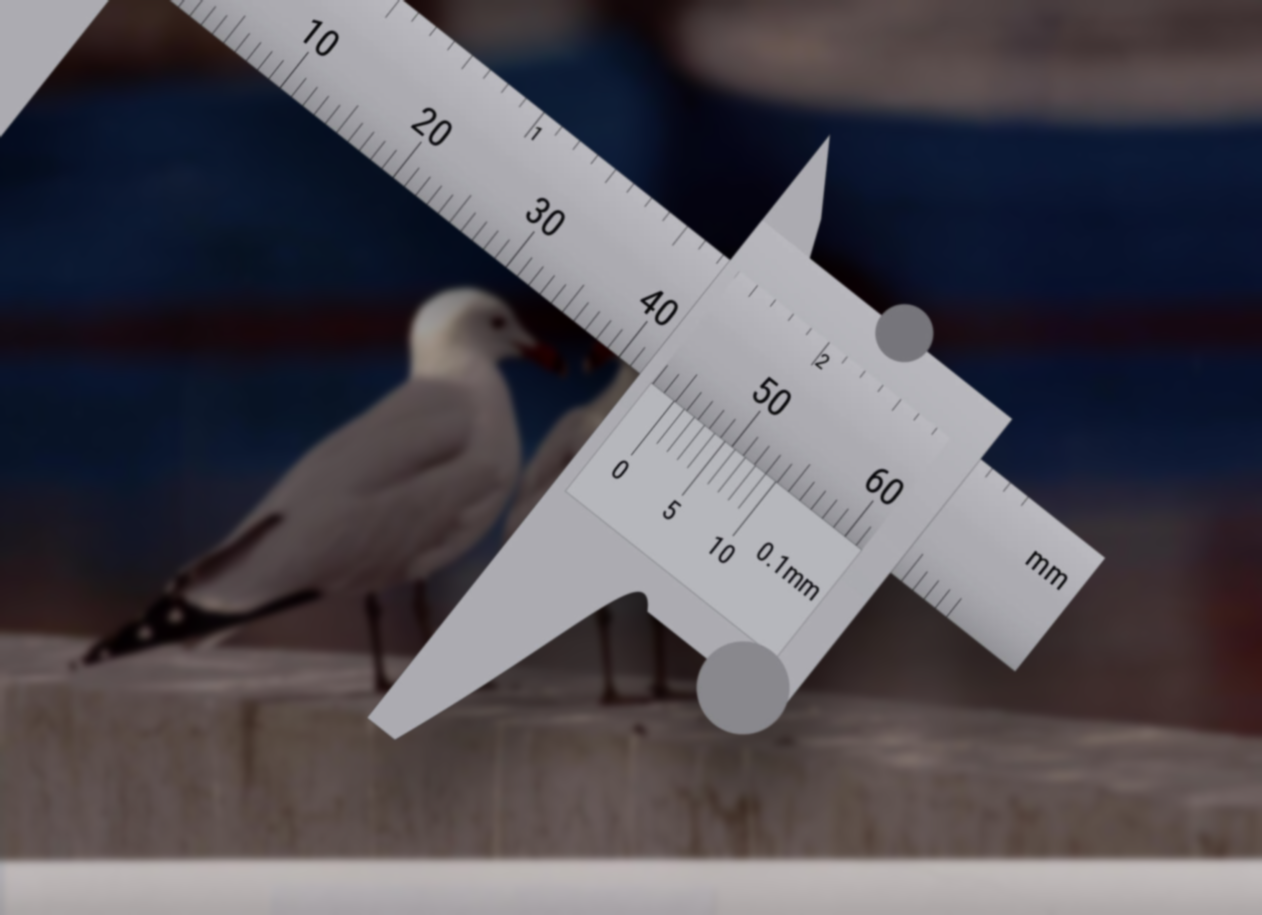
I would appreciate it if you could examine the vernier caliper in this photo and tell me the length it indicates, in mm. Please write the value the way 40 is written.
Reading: 44.9
